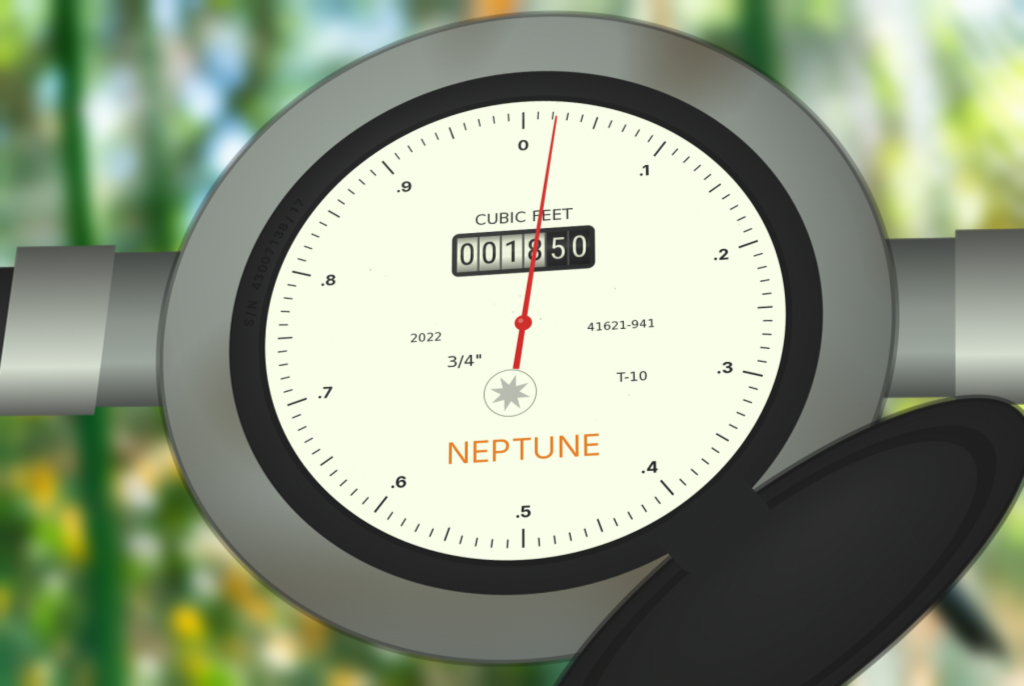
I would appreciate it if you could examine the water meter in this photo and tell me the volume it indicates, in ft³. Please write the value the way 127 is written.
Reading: 1850.02
